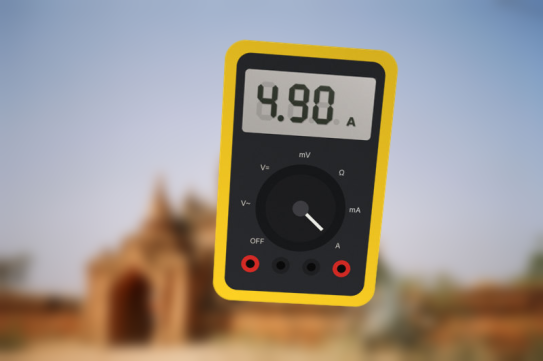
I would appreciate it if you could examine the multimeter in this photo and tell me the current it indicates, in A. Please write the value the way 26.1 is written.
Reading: 4.90
